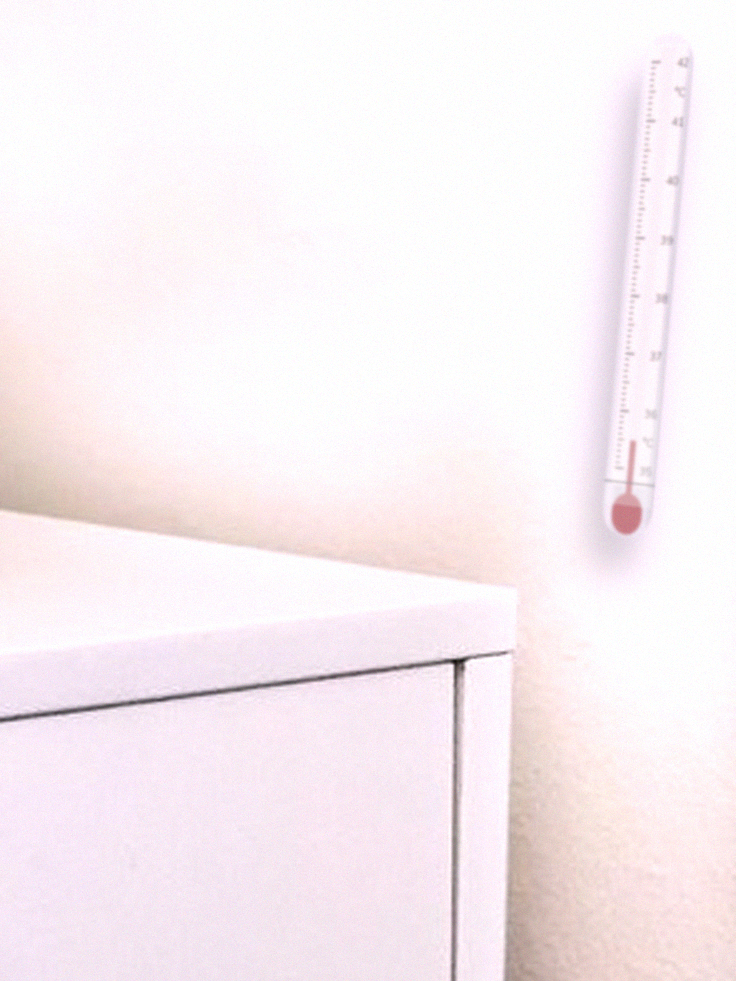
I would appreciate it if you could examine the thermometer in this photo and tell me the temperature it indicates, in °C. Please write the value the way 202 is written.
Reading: 35.5
